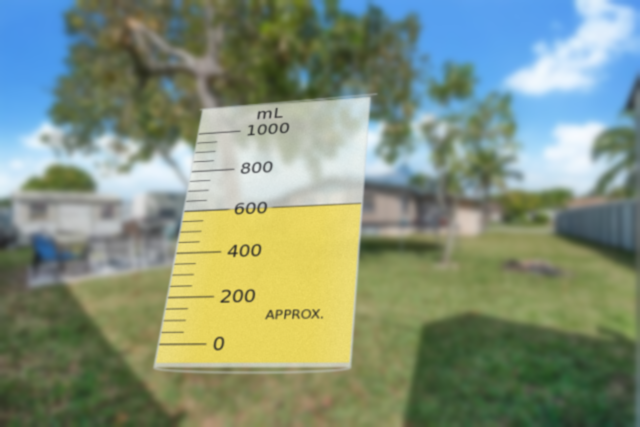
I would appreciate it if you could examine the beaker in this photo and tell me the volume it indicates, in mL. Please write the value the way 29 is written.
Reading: 600
